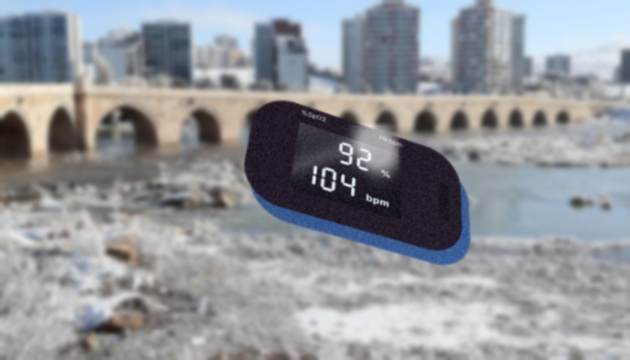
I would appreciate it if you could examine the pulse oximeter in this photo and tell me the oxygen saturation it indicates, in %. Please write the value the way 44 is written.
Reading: 92
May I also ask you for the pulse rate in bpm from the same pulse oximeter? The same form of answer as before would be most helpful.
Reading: 104
